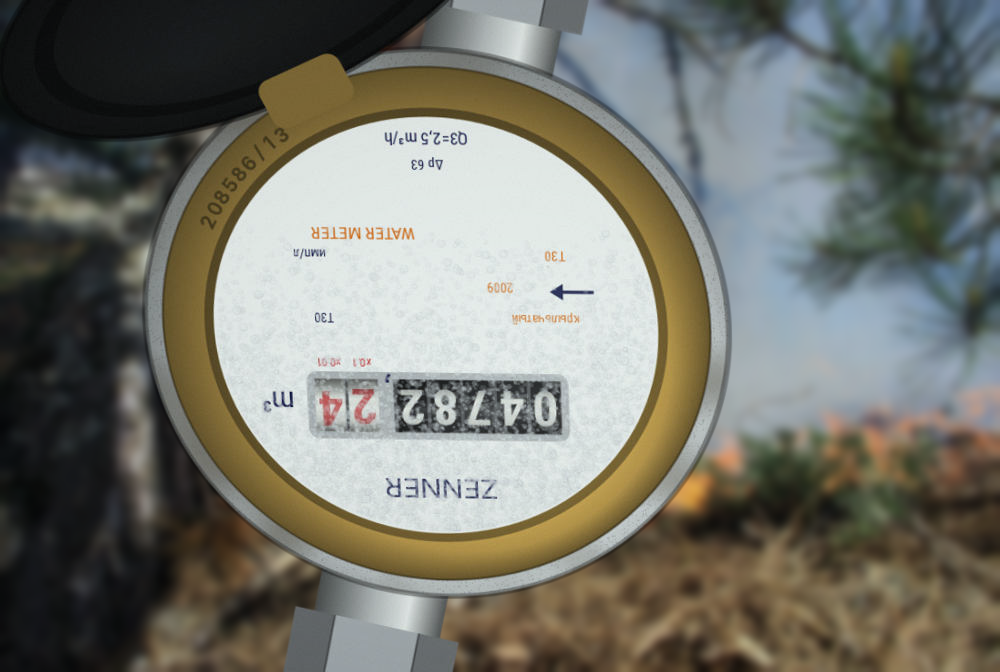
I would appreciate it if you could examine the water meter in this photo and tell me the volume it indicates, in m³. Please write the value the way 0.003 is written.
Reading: 4782.24
